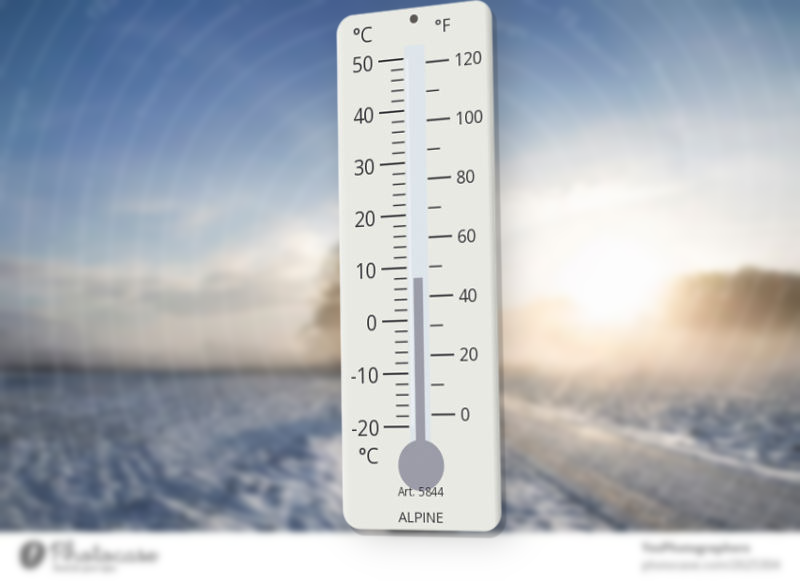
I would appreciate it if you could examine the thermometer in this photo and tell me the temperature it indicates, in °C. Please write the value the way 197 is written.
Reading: 8
